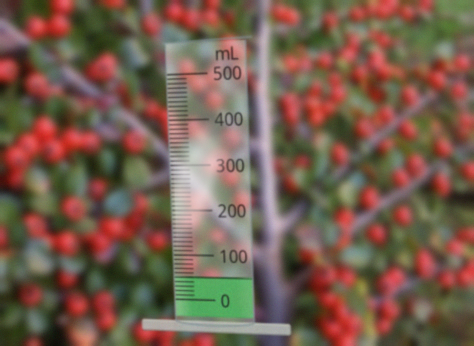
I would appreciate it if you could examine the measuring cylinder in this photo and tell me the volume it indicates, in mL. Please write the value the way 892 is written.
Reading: 50
